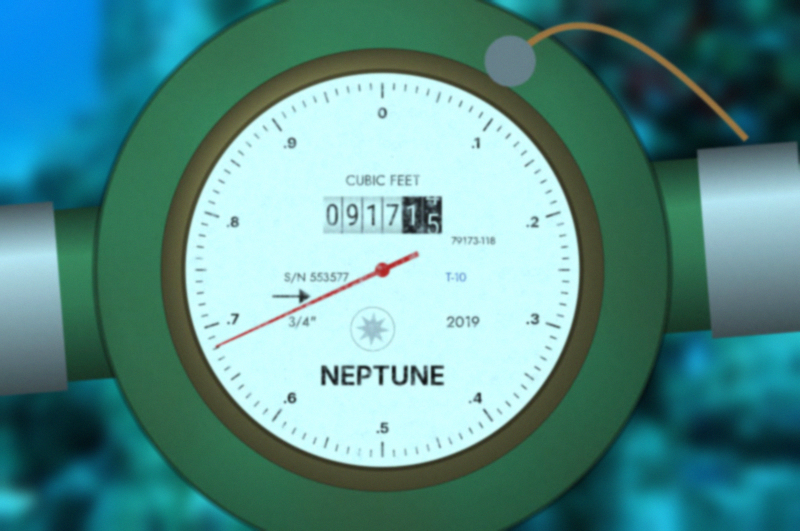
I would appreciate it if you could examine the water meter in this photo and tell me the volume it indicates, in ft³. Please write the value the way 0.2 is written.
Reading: 91714.68
